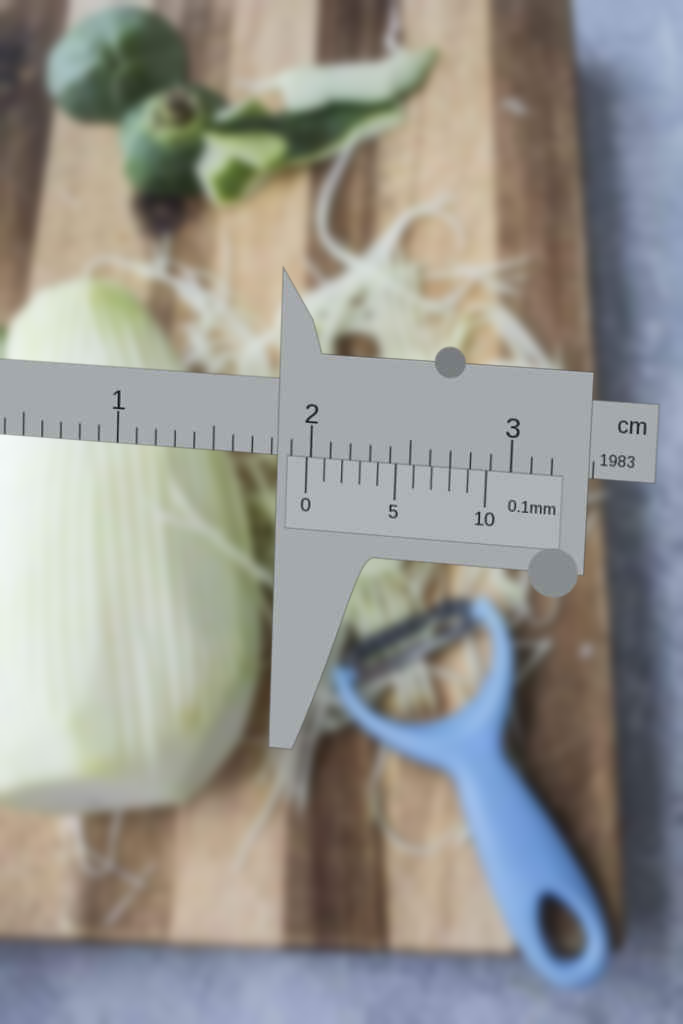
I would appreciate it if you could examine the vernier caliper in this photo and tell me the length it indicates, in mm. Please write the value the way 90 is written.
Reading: 19.8
